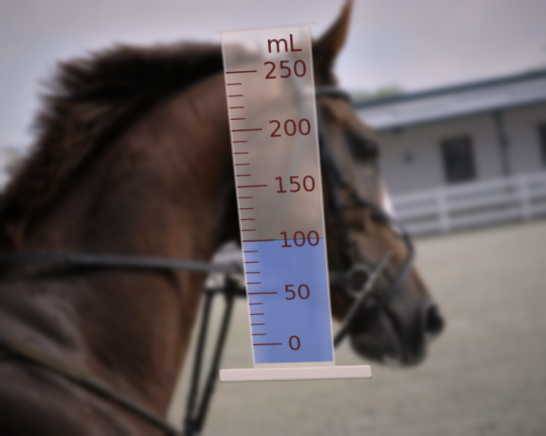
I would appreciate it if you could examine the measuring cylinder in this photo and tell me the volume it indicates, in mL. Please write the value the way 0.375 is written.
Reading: 100
